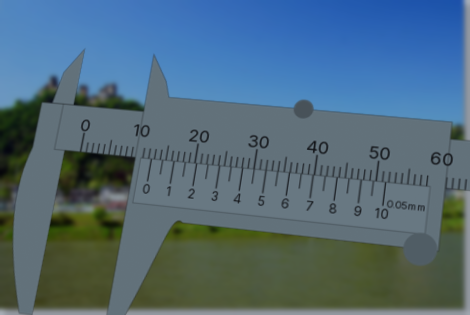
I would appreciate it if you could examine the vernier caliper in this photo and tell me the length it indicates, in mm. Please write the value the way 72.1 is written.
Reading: 12.5
